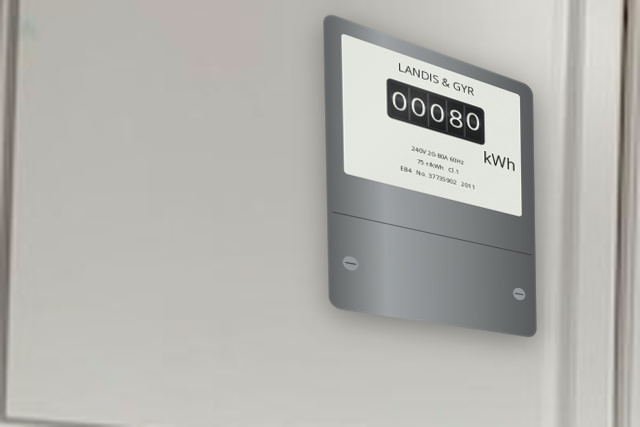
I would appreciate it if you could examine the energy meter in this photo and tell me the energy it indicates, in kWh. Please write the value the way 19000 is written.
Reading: 80
